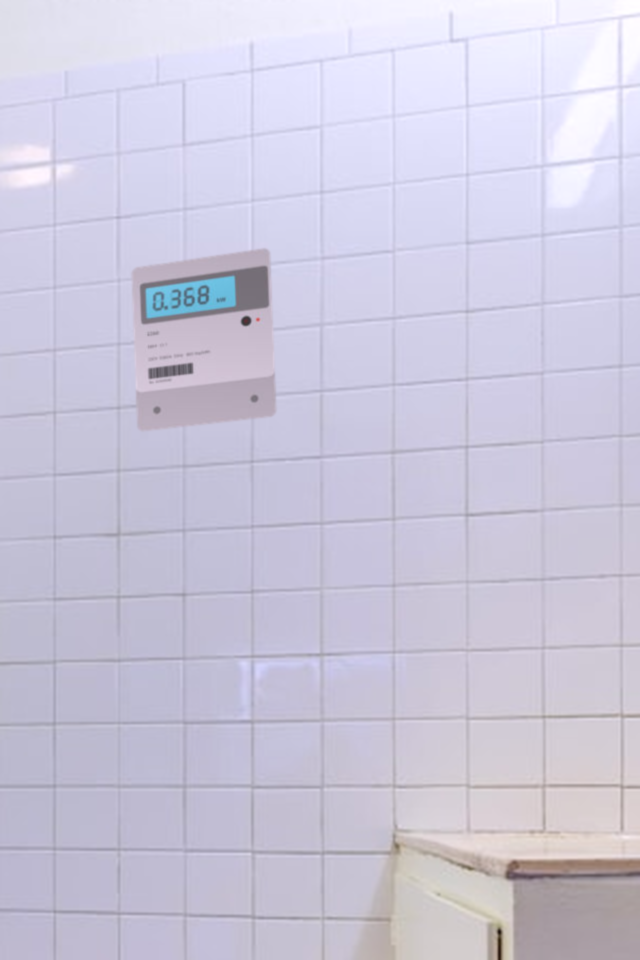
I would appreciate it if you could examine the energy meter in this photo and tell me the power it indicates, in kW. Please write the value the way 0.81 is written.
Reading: 0.368
